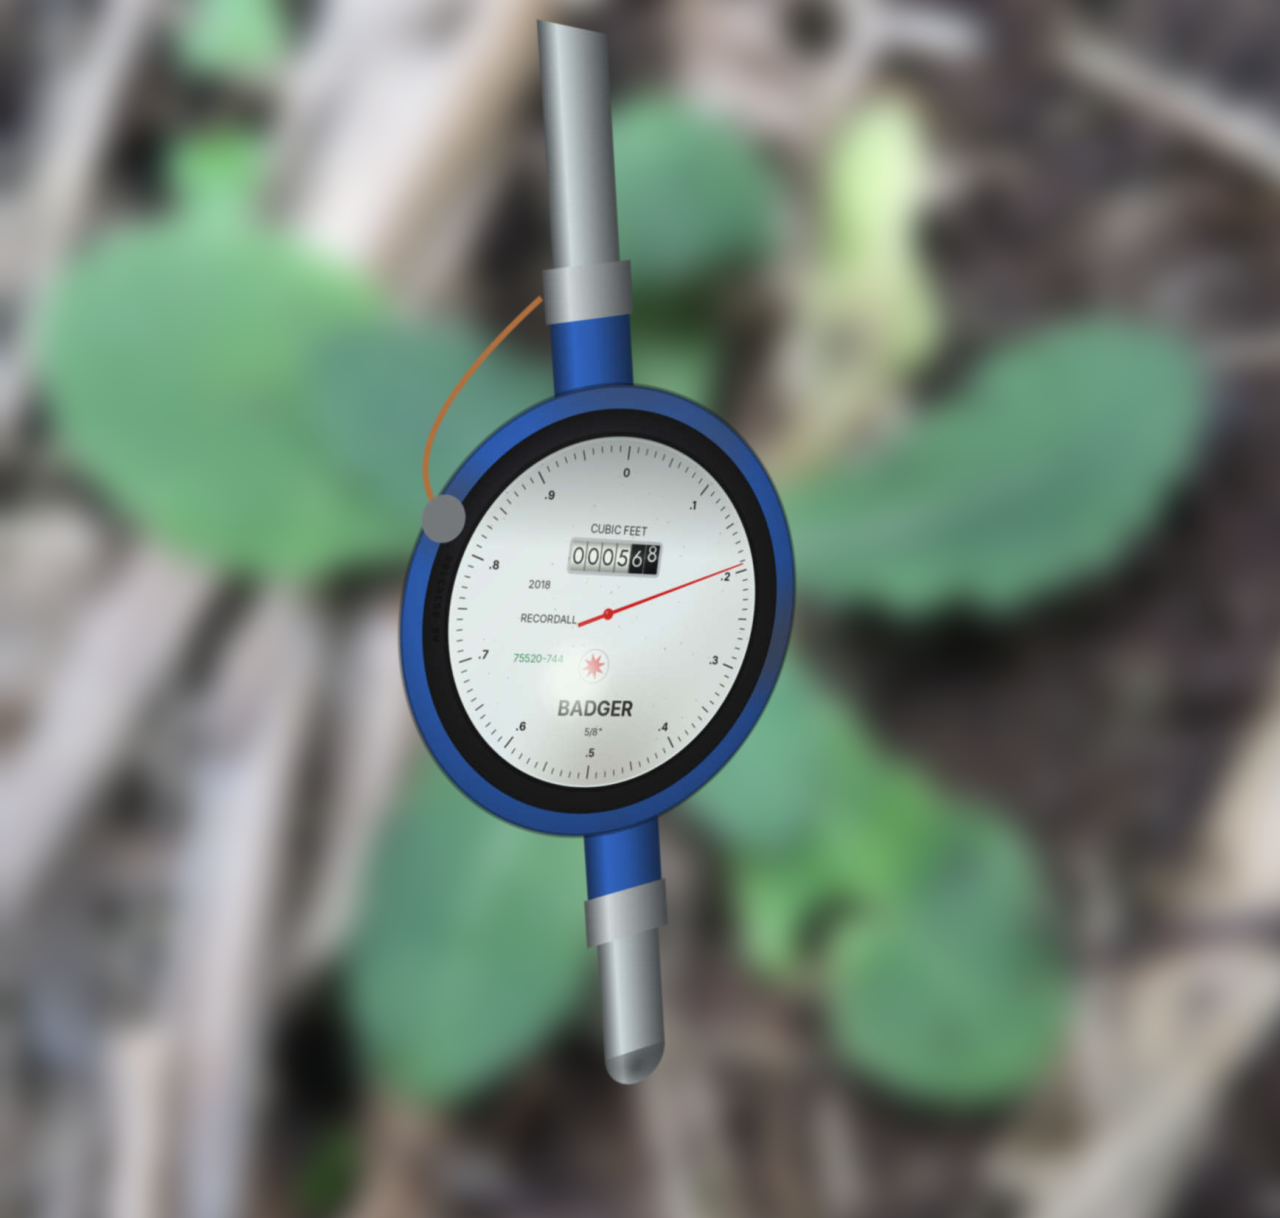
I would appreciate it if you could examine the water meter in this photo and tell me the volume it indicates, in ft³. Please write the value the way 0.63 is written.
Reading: 568.19
